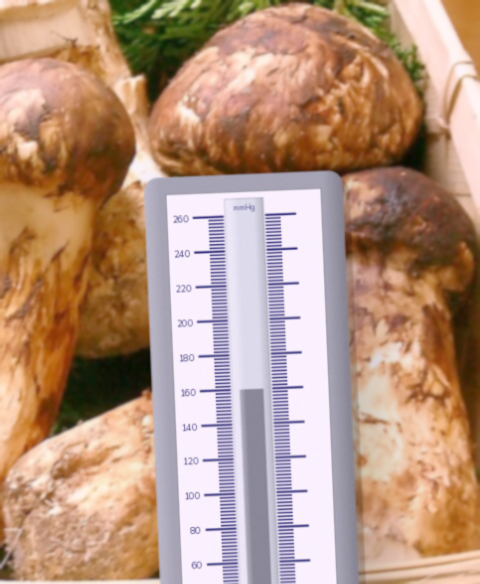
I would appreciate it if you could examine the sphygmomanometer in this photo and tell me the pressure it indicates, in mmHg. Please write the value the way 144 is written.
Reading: 160
